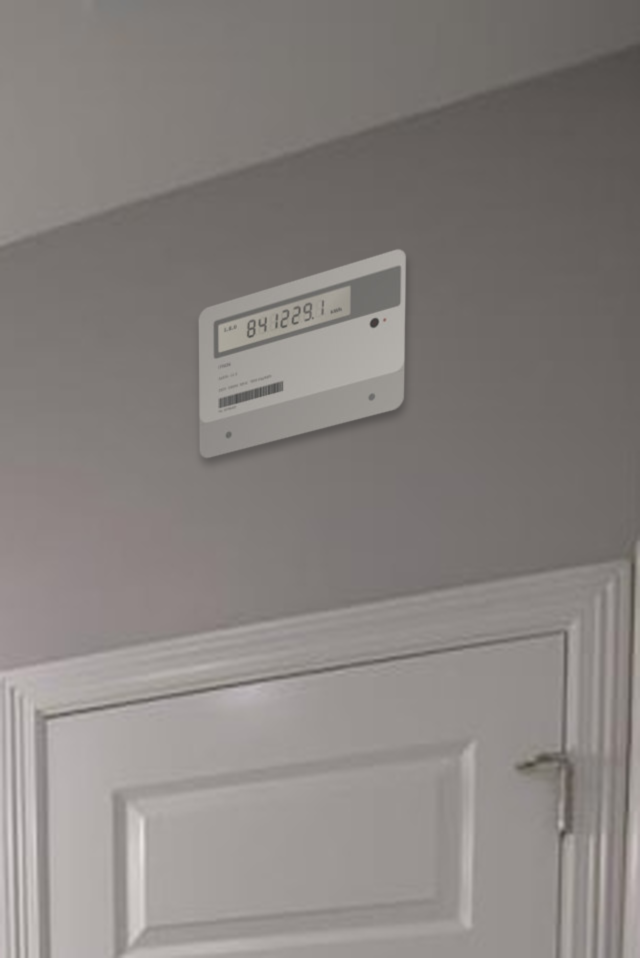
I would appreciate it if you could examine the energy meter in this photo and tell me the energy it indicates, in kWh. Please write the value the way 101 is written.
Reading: 841229.1
